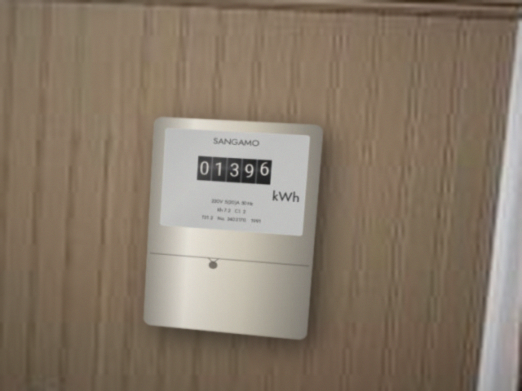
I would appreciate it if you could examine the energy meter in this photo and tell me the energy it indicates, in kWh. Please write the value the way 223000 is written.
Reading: 1396
